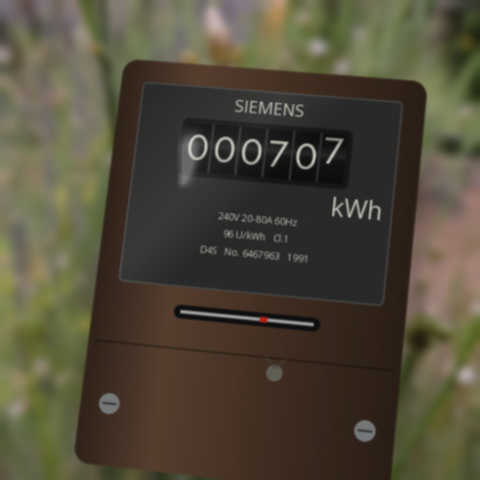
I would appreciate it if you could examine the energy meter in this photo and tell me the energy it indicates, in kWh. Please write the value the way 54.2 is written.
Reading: 707
